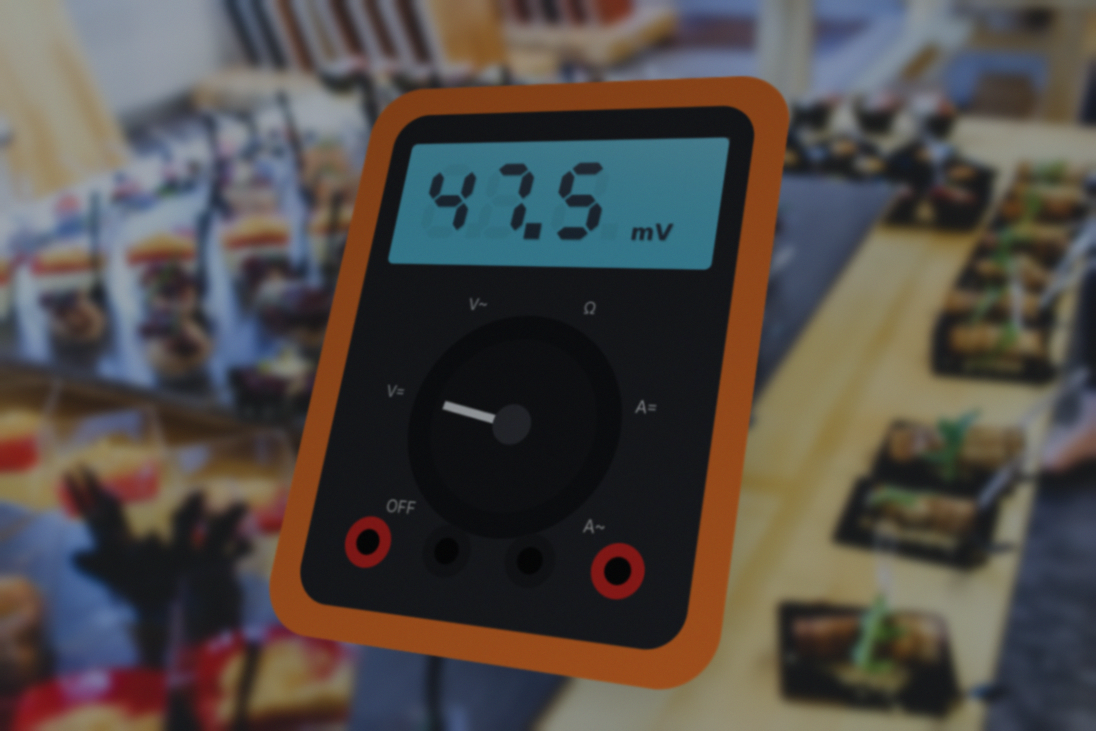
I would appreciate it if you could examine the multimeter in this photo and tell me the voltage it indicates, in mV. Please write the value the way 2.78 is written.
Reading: 47.5
